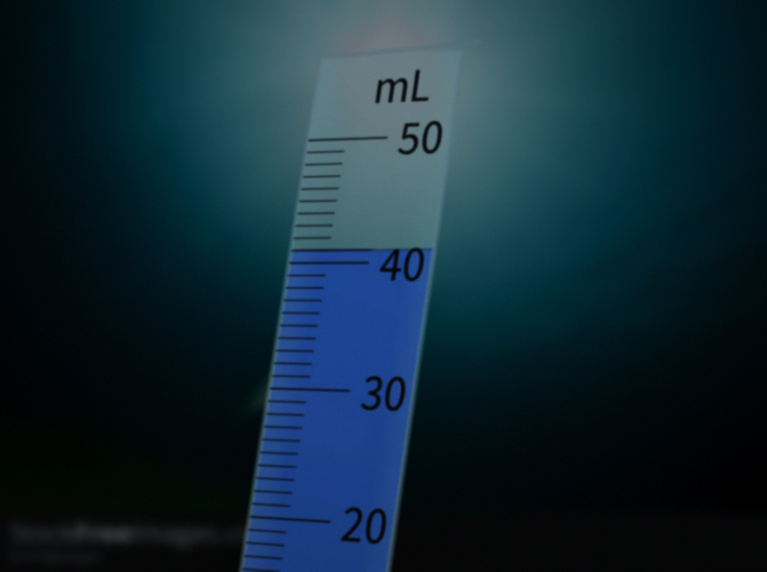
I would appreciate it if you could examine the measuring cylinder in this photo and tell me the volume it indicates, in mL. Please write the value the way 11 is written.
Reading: 41
